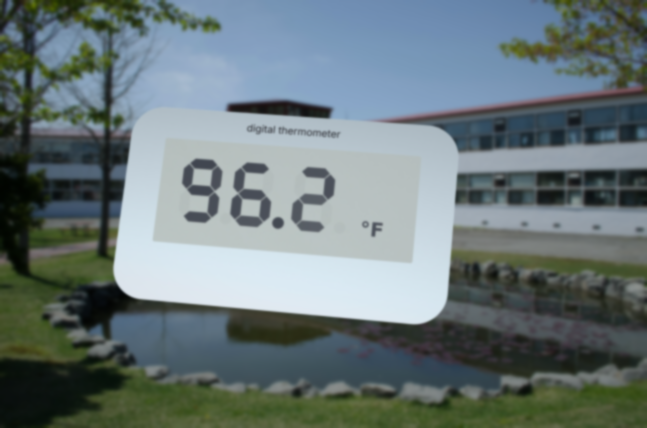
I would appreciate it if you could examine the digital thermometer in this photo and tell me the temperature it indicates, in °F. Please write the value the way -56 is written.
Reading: 96.2
